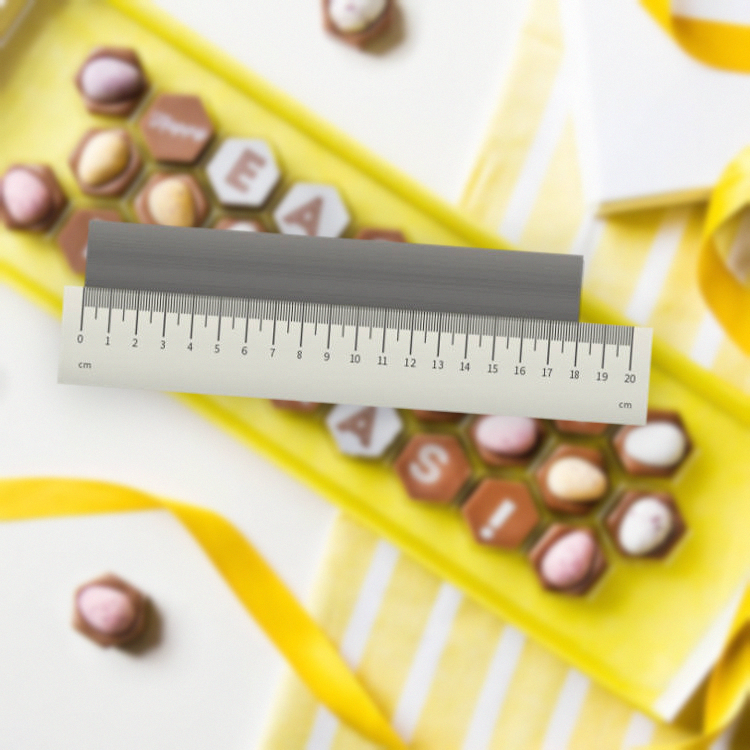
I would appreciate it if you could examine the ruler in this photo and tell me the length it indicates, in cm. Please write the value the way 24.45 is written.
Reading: 18
